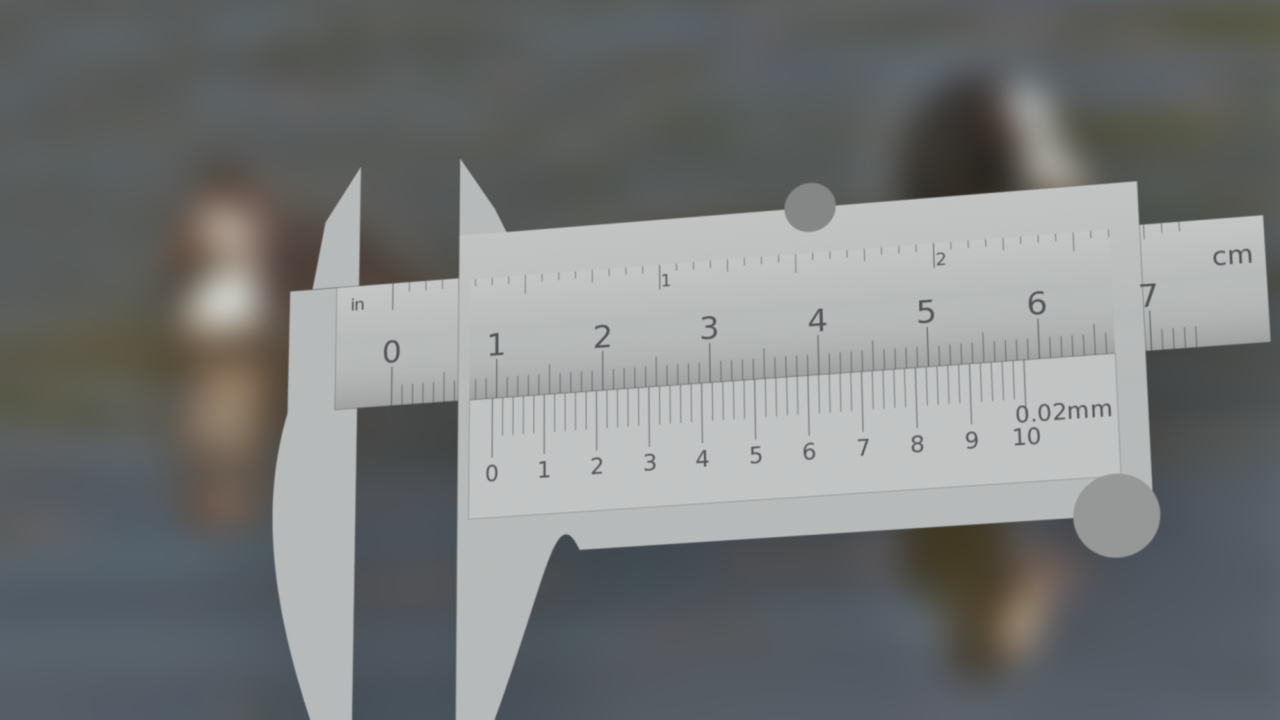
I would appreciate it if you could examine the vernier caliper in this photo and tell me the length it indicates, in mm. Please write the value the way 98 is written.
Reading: 9.6
